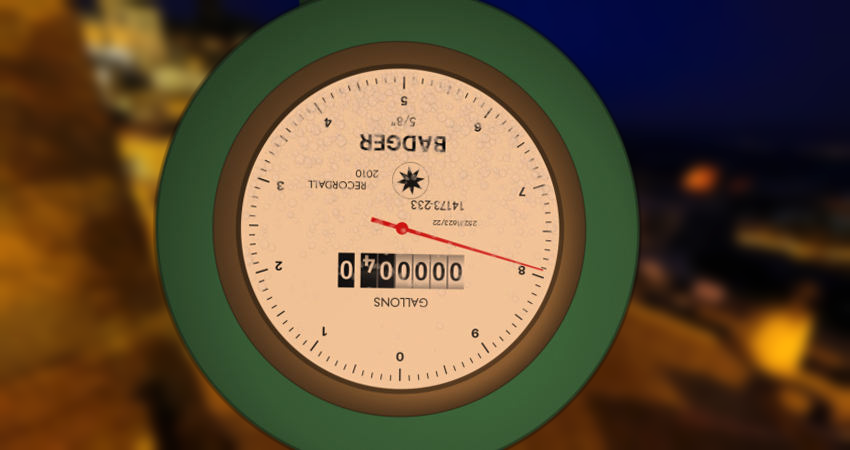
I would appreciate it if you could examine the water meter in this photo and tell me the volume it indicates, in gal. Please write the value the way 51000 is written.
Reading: 37.9
